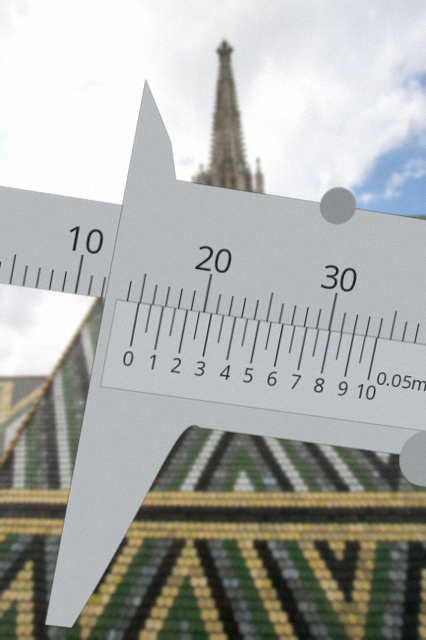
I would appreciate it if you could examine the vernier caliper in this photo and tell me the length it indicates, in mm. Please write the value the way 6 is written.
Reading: 14.9
